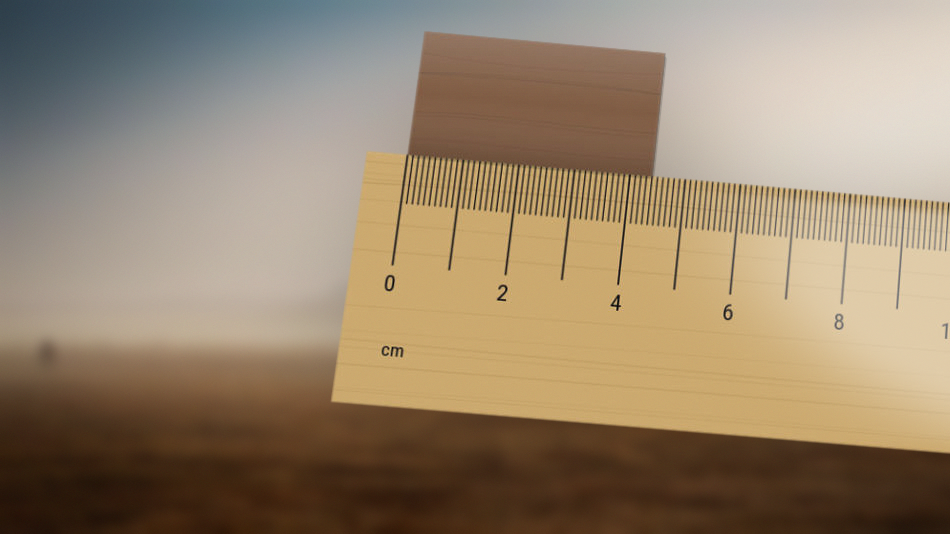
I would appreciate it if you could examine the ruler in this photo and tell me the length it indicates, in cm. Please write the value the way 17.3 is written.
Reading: 4.4
